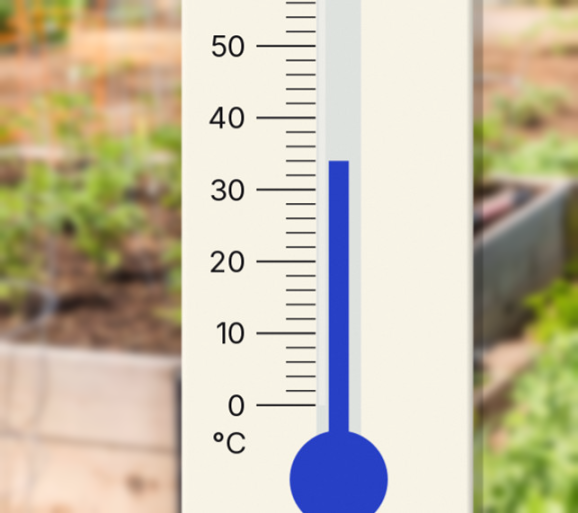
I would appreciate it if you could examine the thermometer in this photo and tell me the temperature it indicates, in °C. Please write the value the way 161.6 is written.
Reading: 34
